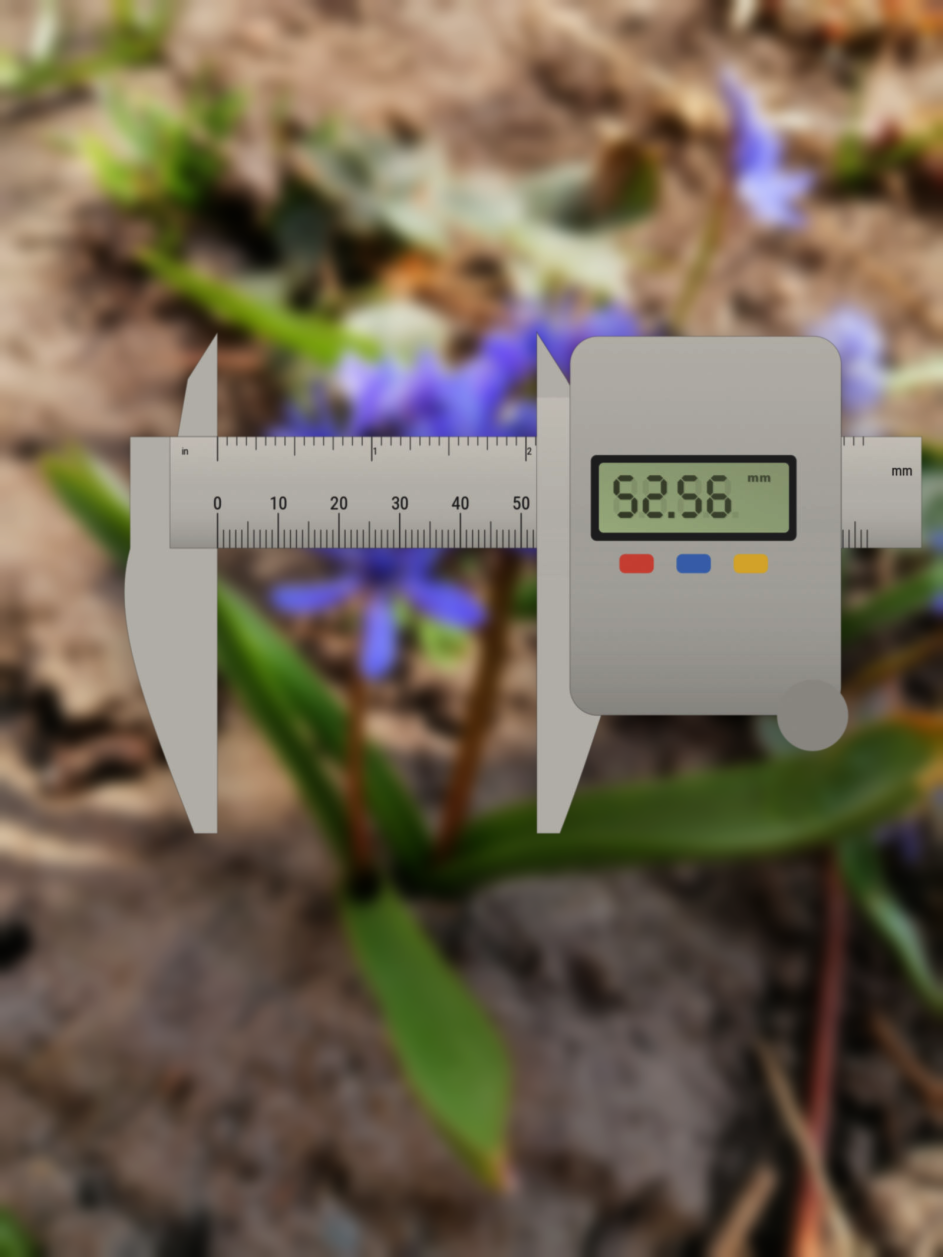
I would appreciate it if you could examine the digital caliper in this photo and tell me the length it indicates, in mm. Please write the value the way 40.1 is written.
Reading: 52.56
